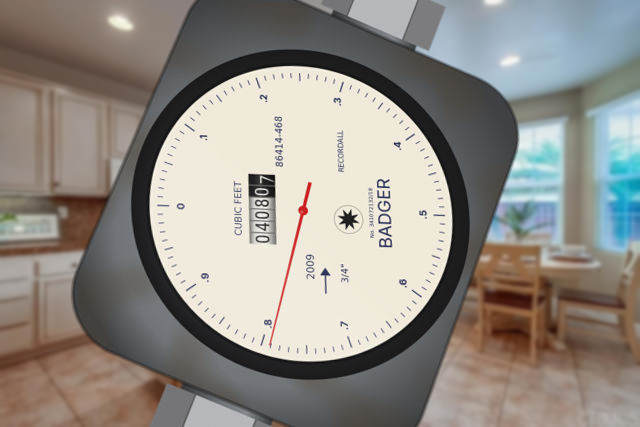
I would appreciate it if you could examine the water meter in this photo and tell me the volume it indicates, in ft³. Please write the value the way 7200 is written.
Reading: 40806.79
